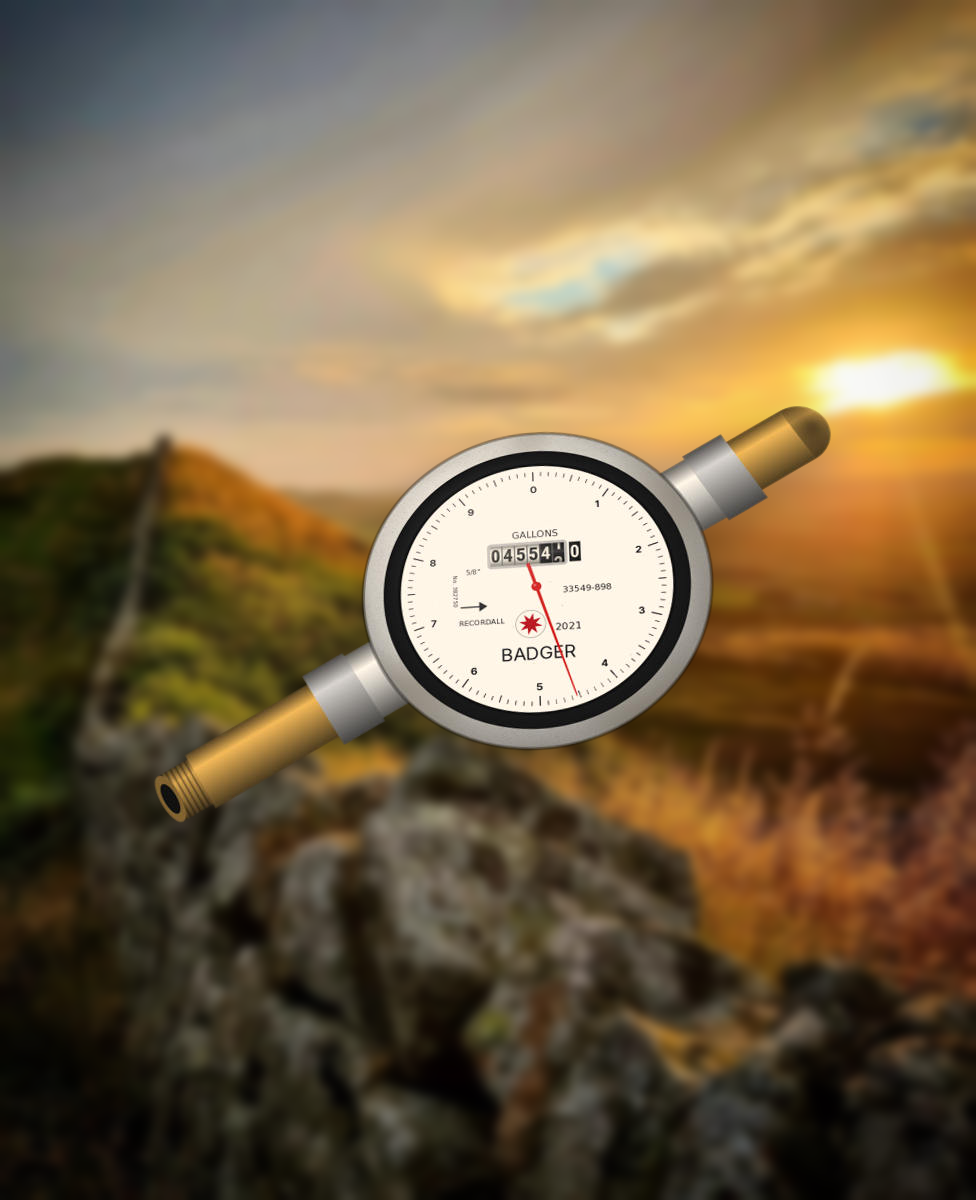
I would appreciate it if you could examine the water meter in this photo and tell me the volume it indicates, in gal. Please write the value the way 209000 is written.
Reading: 455414.5
